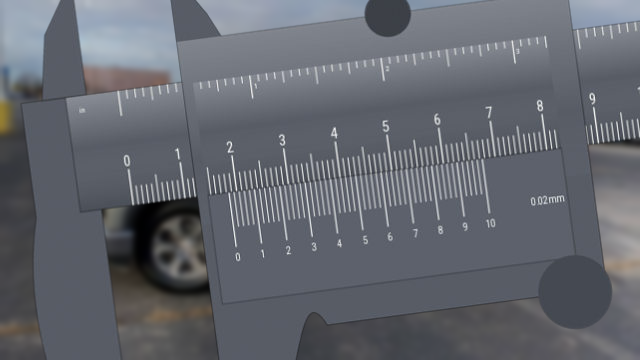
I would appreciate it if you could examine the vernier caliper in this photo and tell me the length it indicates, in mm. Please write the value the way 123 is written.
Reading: 18.5
